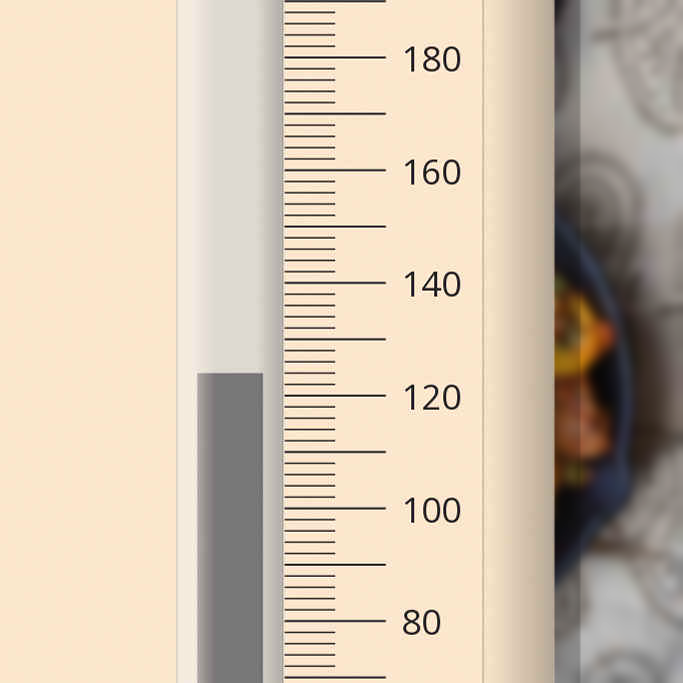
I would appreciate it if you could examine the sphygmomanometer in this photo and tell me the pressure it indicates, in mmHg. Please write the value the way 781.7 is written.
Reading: 124
